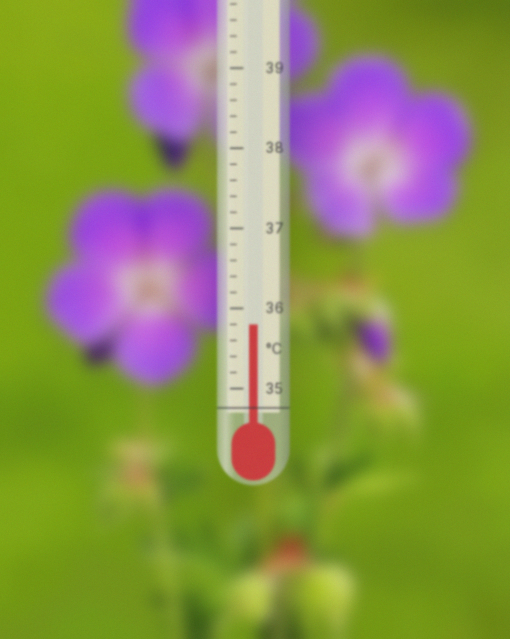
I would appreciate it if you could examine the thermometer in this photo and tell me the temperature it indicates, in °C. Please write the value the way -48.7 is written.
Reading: 35.8
